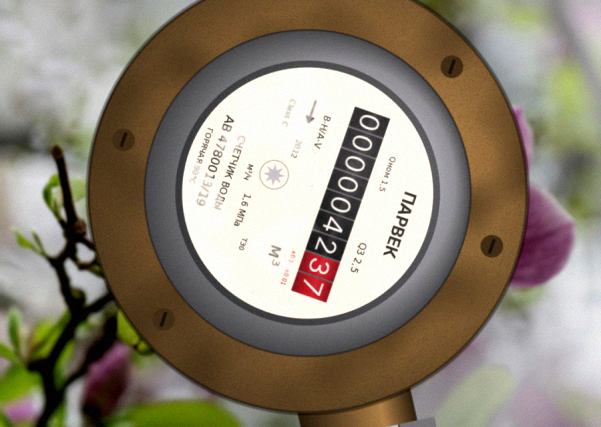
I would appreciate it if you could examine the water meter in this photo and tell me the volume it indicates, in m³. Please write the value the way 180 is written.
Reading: 42.37
